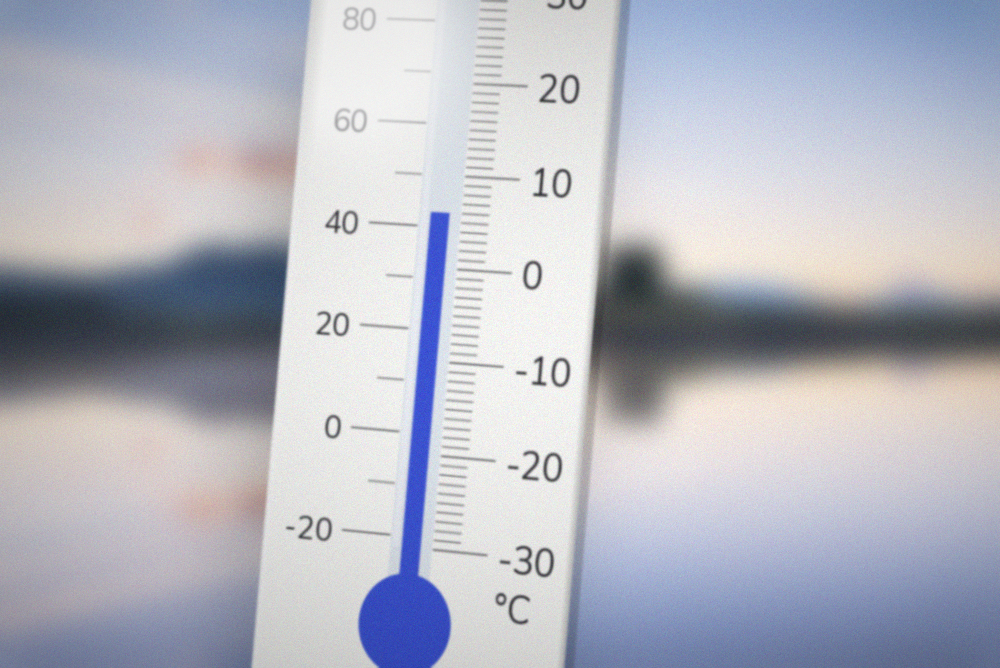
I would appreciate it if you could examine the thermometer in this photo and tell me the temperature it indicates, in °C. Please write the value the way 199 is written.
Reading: 6
